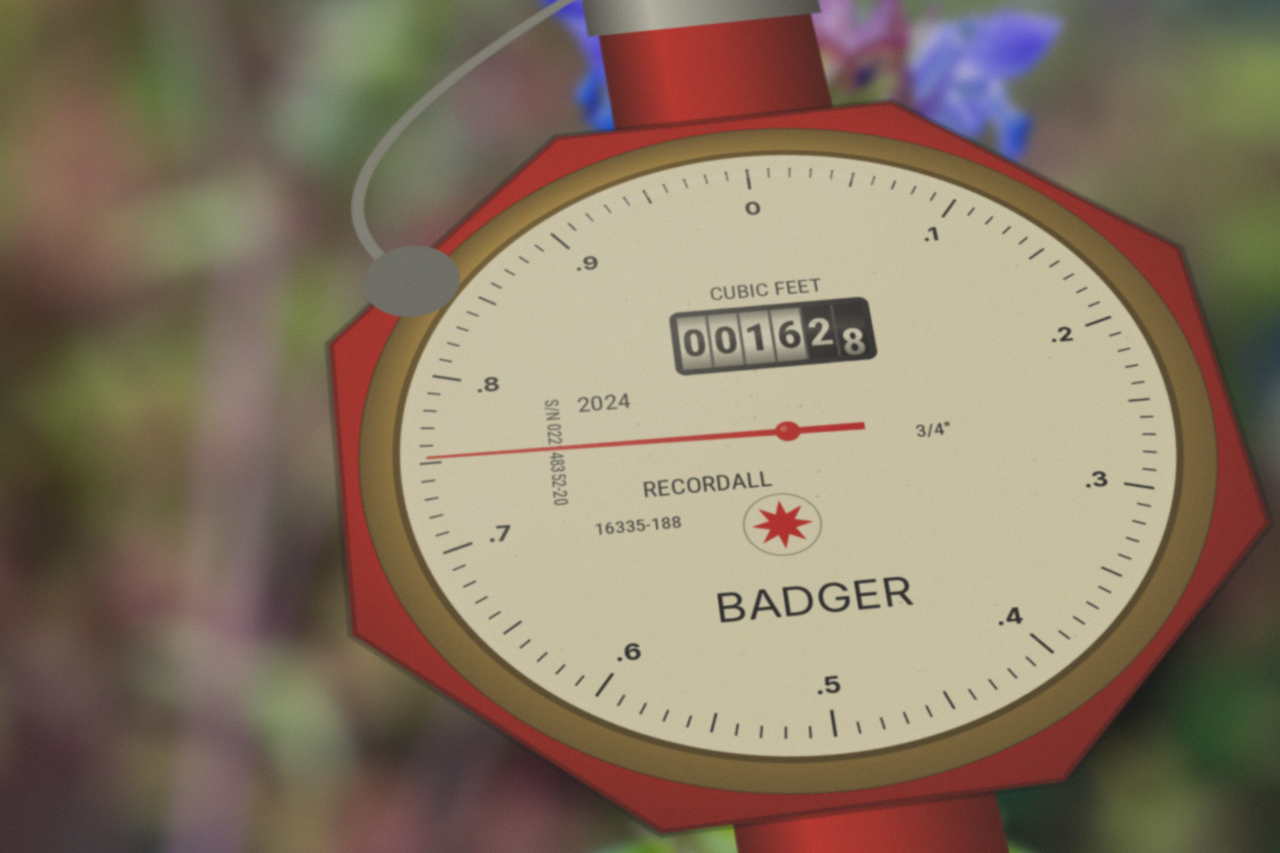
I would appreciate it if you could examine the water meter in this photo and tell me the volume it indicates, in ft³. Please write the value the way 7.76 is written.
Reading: 1627.75
